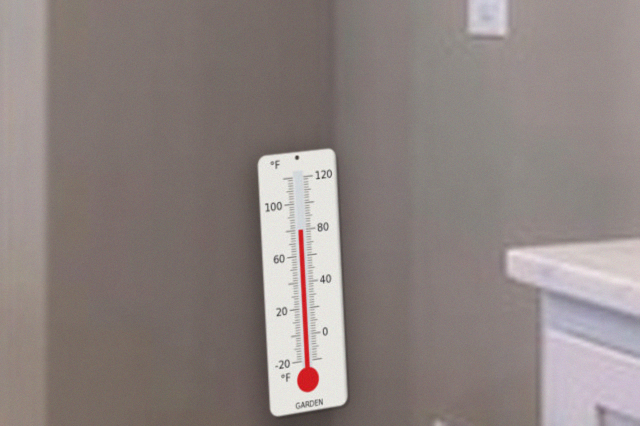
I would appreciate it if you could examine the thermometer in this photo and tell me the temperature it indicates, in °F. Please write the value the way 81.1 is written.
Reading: 80
